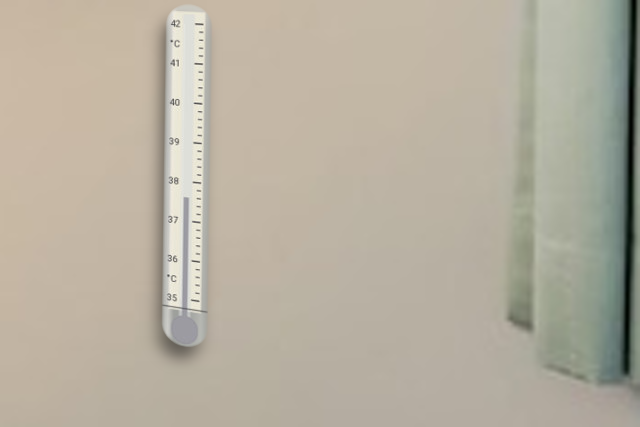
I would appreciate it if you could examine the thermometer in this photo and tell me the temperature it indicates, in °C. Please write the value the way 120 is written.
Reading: 37.6
